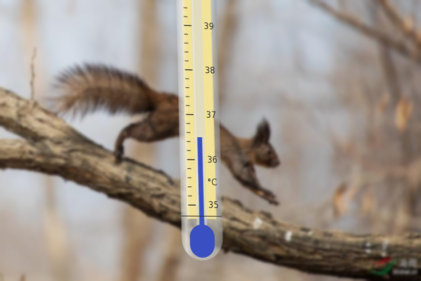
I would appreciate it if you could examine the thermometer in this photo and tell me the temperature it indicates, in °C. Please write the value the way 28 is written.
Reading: 36.5
